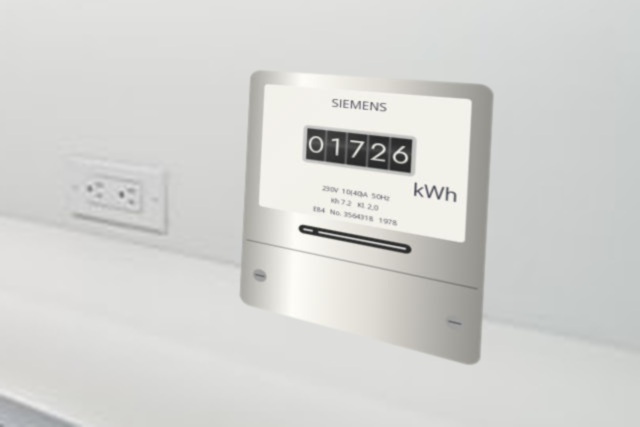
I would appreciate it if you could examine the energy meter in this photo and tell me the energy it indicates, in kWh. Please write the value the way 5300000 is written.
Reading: 1726
